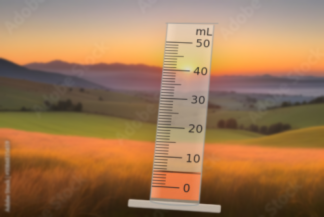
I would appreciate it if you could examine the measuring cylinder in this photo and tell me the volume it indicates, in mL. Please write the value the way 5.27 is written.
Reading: 5
